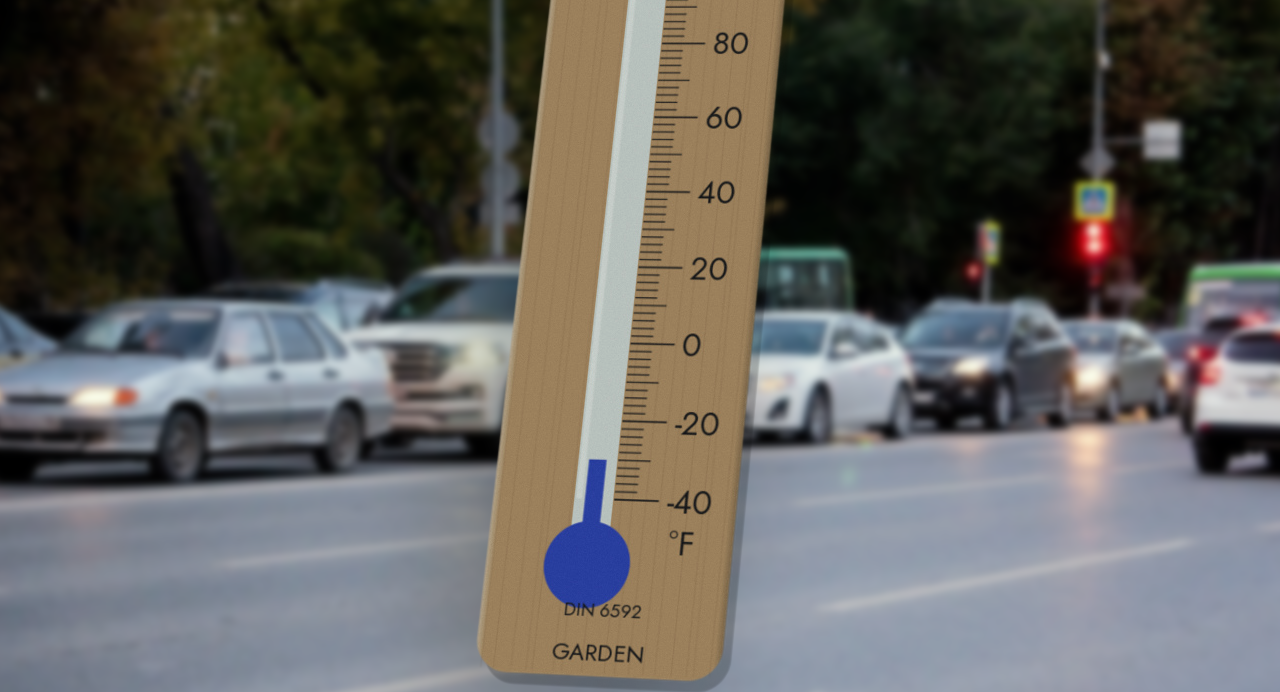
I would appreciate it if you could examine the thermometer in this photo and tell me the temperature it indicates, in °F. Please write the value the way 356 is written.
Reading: -30
